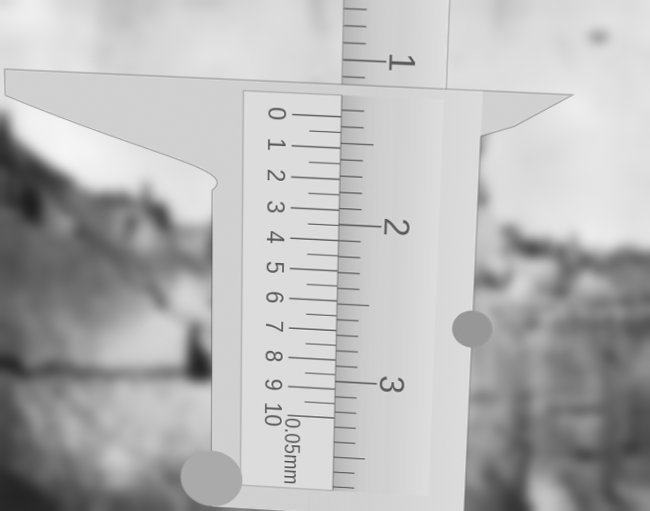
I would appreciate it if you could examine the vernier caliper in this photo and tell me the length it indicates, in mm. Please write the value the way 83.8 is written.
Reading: 13.4
